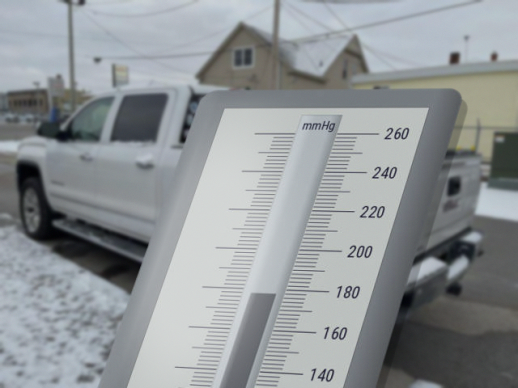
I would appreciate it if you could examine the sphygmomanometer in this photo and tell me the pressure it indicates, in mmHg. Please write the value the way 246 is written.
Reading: 178
